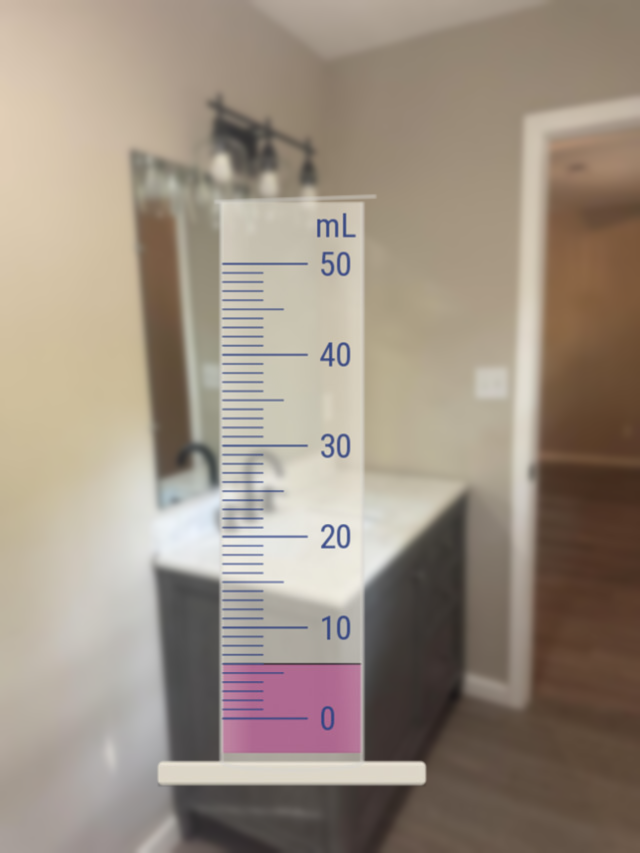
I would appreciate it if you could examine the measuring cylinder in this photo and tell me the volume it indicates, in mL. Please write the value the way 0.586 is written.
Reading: 6
